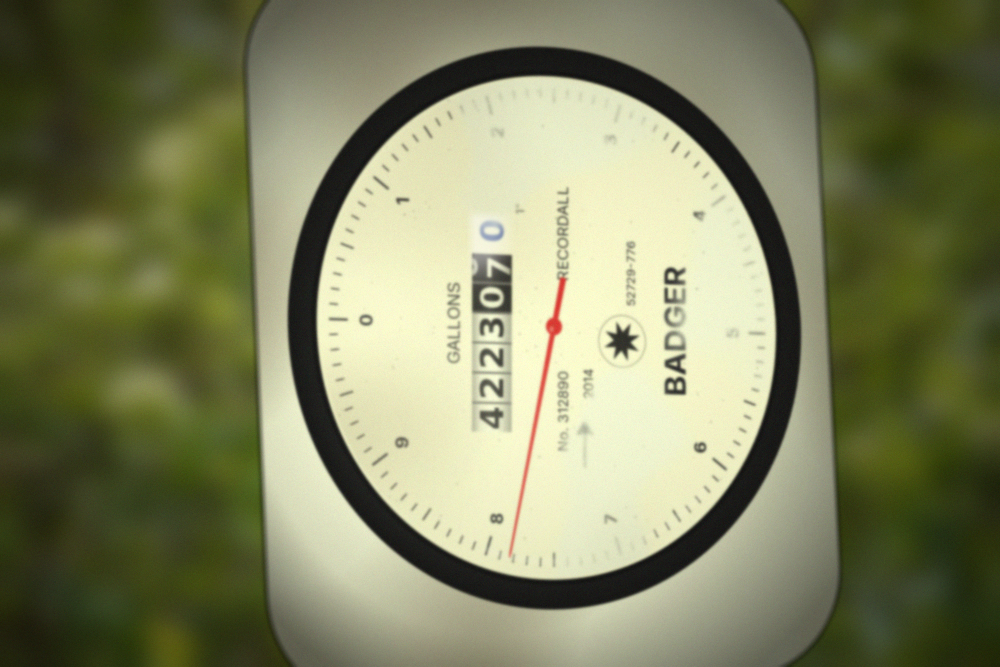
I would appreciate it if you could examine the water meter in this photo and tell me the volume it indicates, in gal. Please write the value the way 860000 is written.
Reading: 4223067.8
